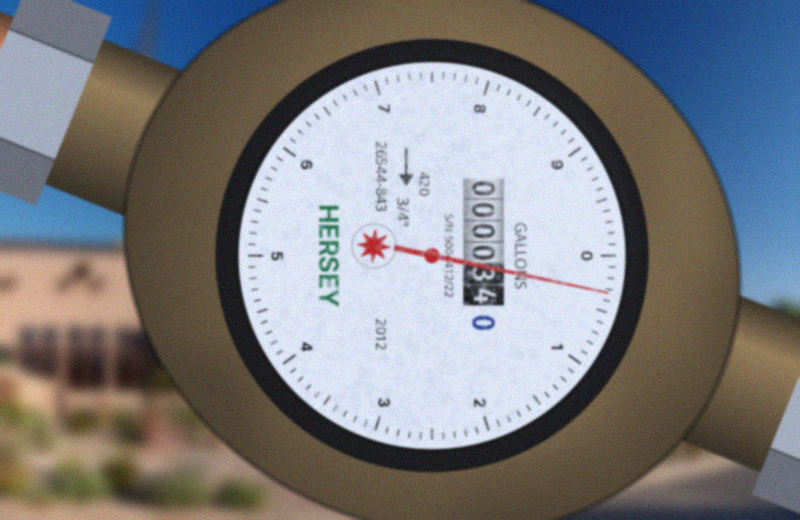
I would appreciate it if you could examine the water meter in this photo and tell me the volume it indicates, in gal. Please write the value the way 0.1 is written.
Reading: 340.3
